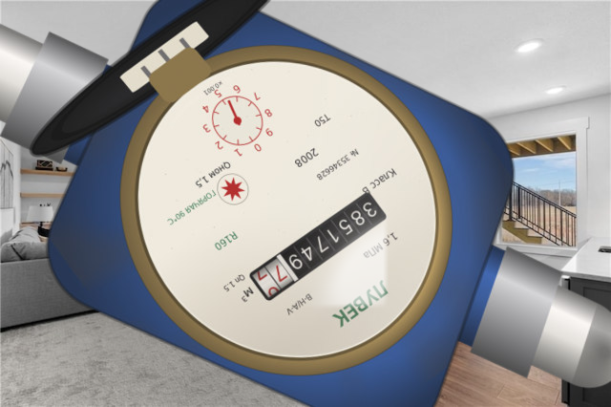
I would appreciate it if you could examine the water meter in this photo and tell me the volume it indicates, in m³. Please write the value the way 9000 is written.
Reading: 3851749.765
